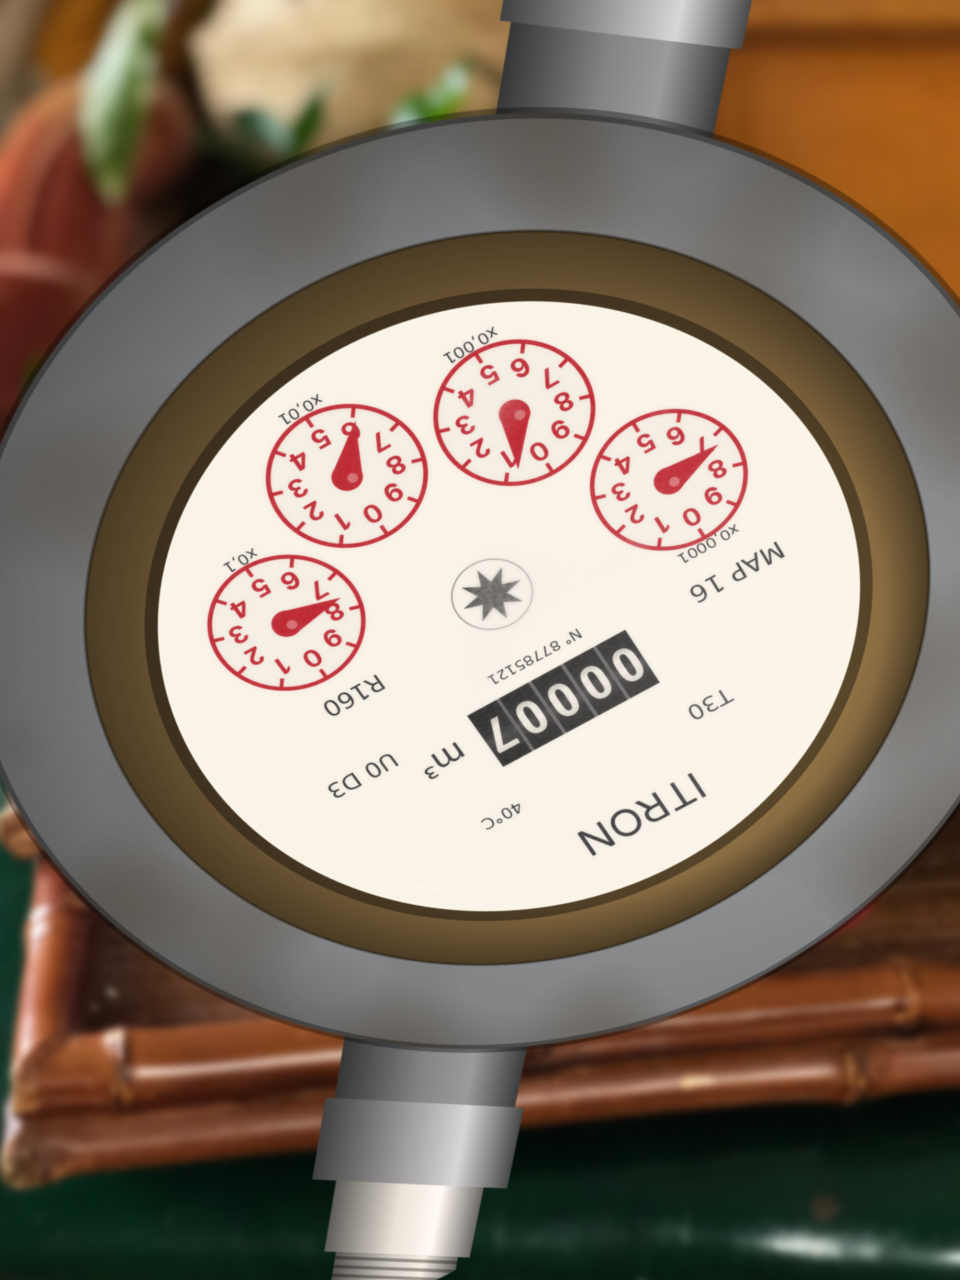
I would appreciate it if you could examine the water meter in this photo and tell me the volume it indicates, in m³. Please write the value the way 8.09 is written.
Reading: 7.7607
